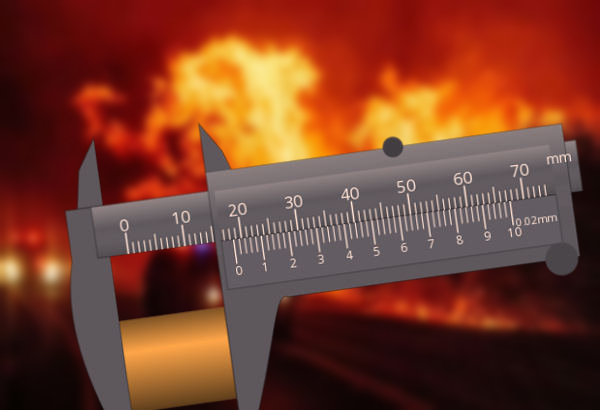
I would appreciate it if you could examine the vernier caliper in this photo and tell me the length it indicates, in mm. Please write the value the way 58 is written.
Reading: 18.6
